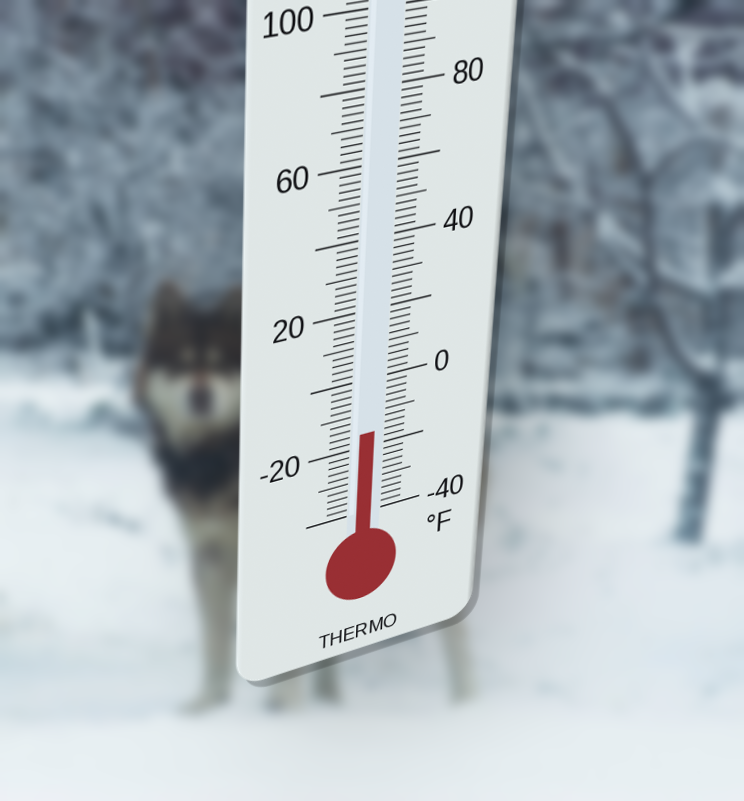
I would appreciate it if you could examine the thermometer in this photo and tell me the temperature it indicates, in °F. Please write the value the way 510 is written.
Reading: -16
